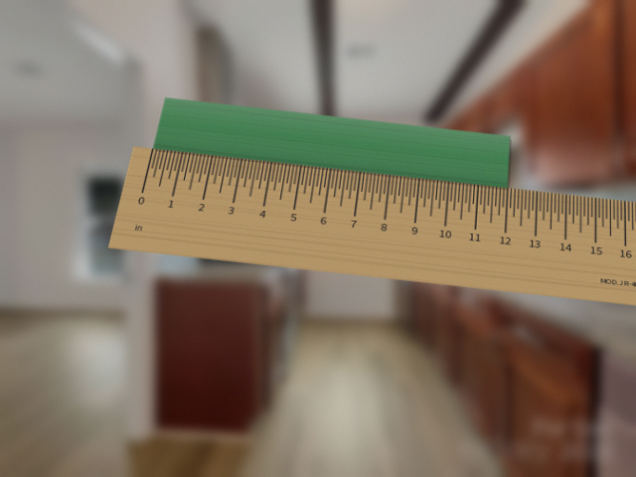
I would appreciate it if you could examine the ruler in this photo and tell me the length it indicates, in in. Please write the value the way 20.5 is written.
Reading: 12
